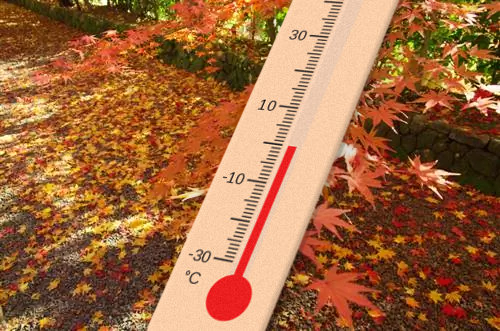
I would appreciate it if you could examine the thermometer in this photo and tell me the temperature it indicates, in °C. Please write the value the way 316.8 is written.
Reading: 0
